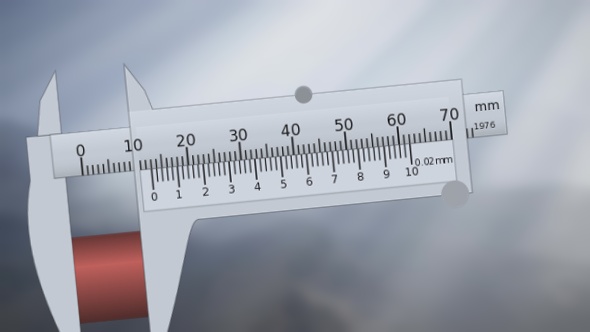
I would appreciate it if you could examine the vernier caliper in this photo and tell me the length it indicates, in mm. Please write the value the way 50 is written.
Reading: 13.0
